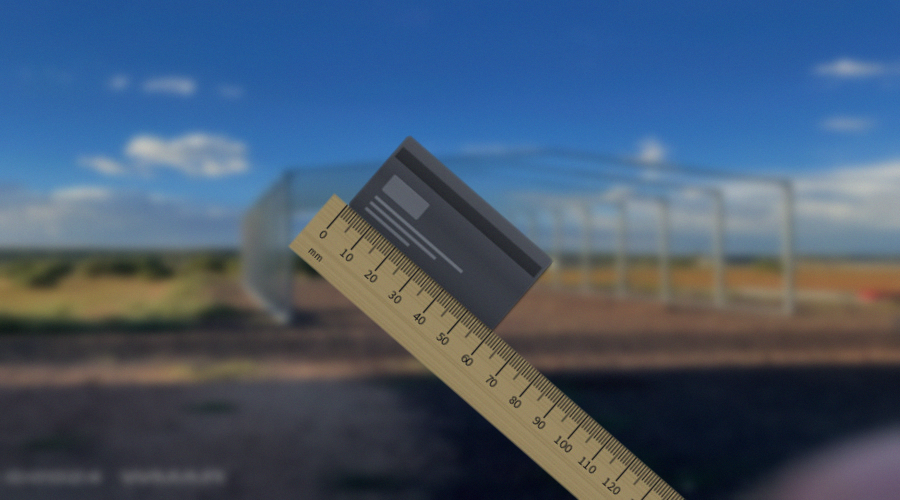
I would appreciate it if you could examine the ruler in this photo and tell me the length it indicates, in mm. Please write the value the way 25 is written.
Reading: 60
